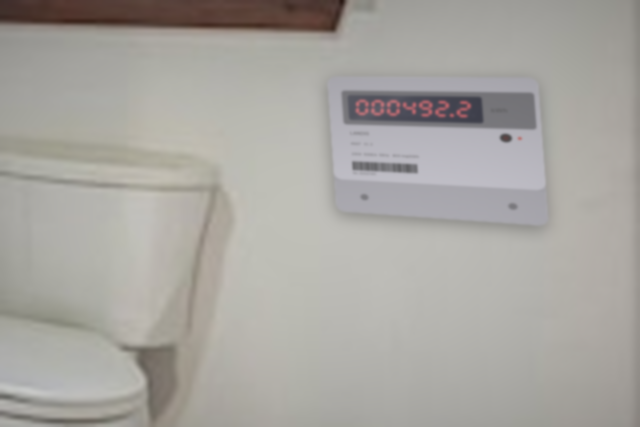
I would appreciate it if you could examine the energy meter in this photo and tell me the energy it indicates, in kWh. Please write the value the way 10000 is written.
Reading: 492.2
